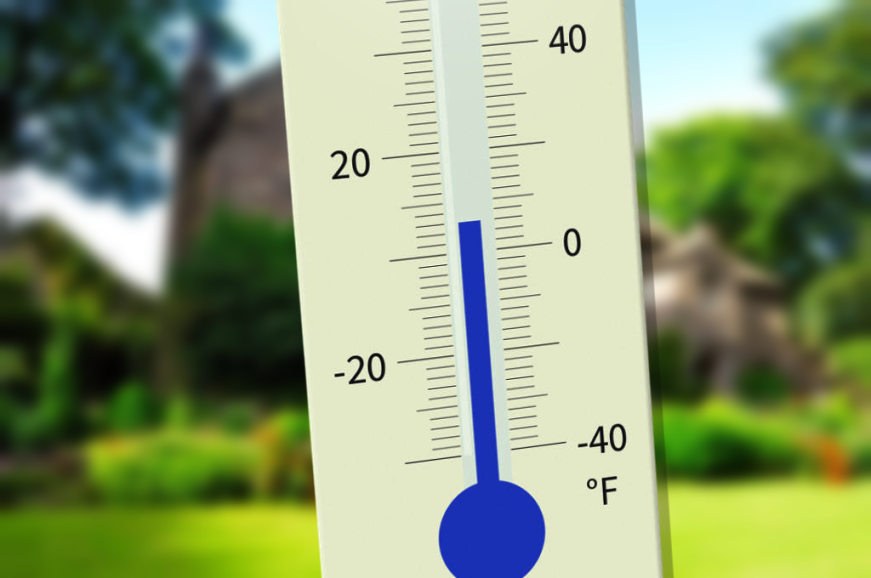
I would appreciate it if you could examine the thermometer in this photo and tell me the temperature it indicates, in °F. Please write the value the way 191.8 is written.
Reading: 6
